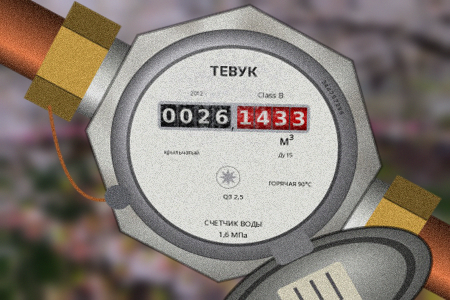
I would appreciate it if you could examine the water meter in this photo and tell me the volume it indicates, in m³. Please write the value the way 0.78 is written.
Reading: 26.1433
